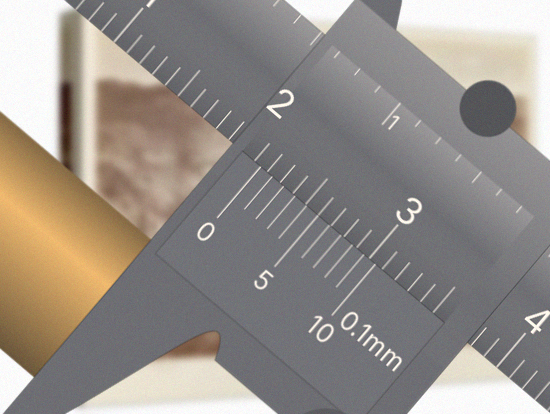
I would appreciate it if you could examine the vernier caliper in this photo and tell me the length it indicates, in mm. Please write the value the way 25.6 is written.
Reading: 21.5
